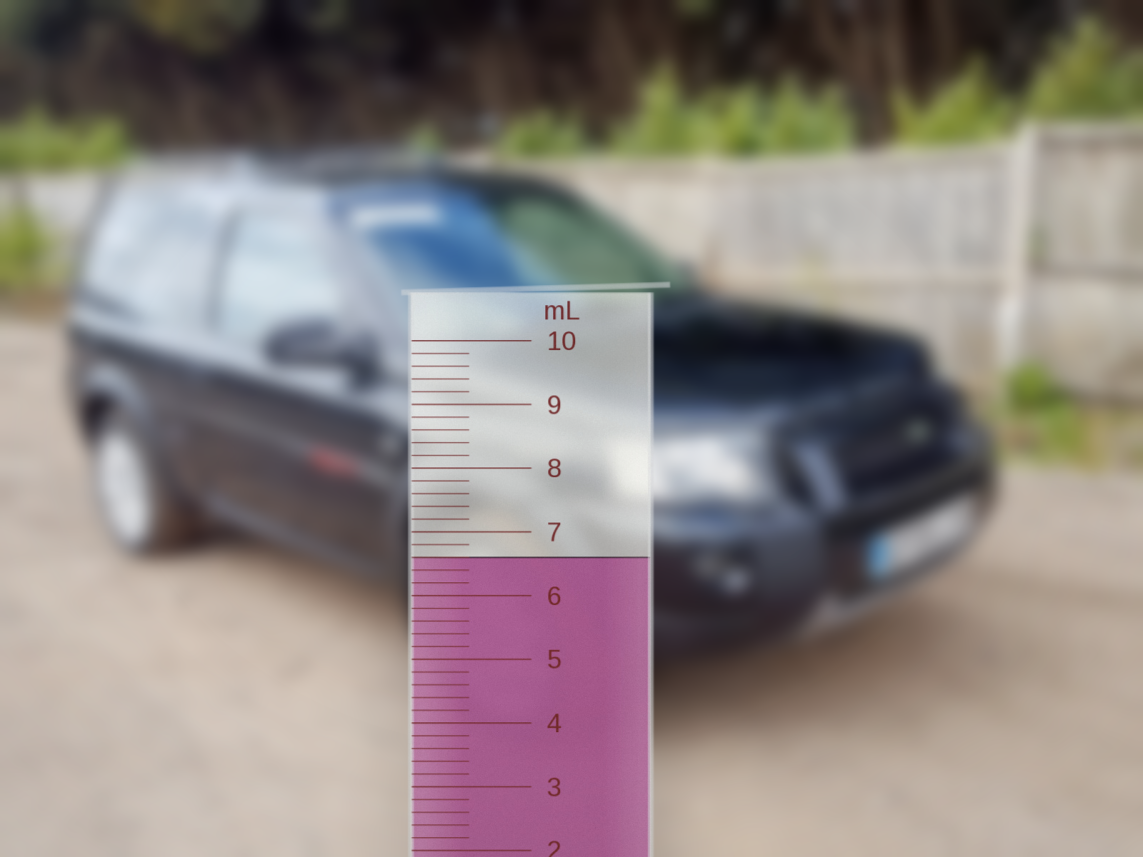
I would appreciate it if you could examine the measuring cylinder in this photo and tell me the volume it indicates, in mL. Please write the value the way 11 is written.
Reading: 6.6
